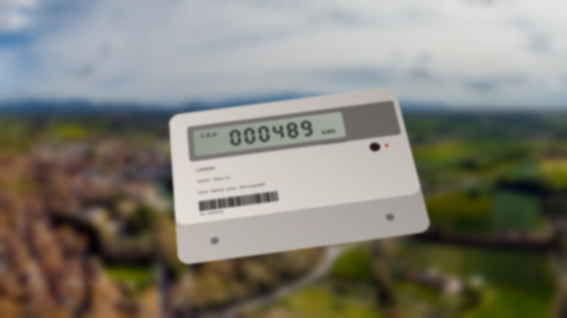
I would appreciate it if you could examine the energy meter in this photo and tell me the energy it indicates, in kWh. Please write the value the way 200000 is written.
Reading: 489
